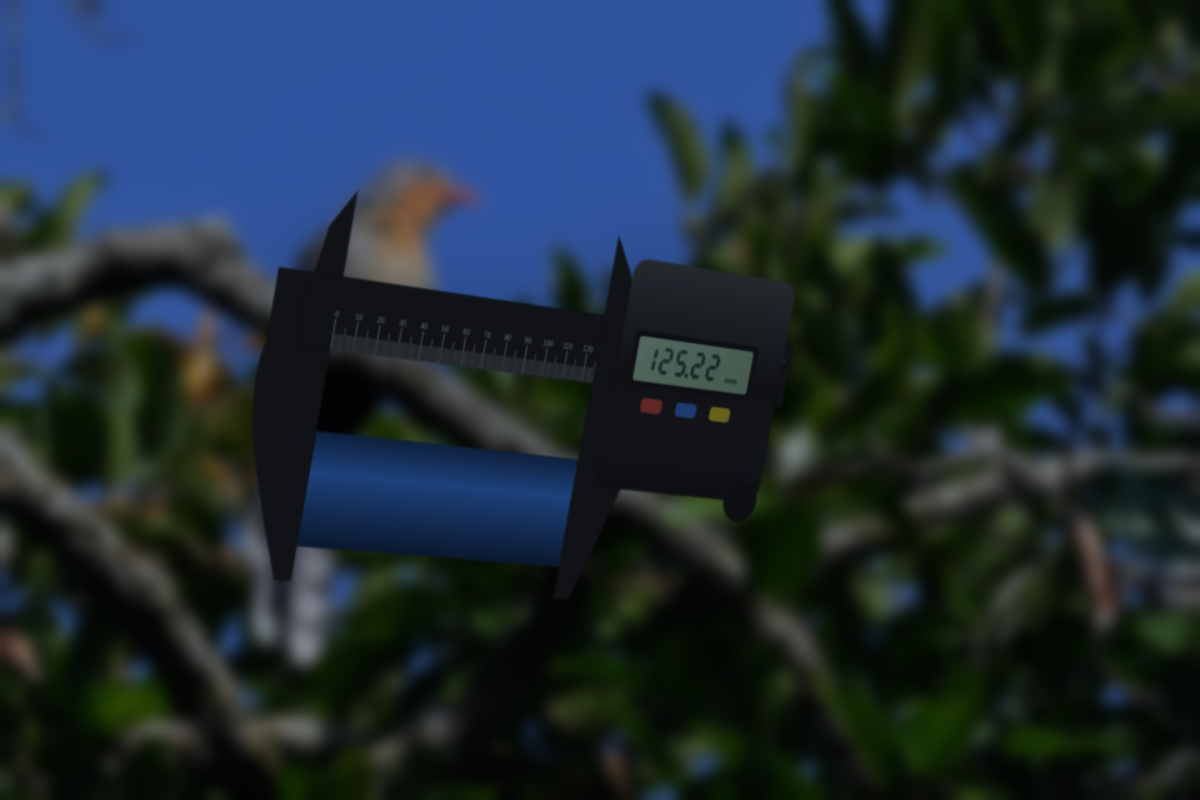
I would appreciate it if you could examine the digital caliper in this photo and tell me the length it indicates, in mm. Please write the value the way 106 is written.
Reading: 125.22
